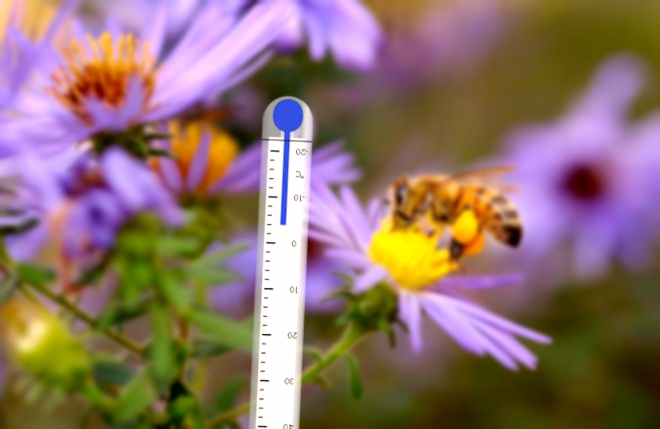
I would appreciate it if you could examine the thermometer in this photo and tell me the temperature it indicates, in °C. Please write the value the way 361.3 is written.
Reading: -4
